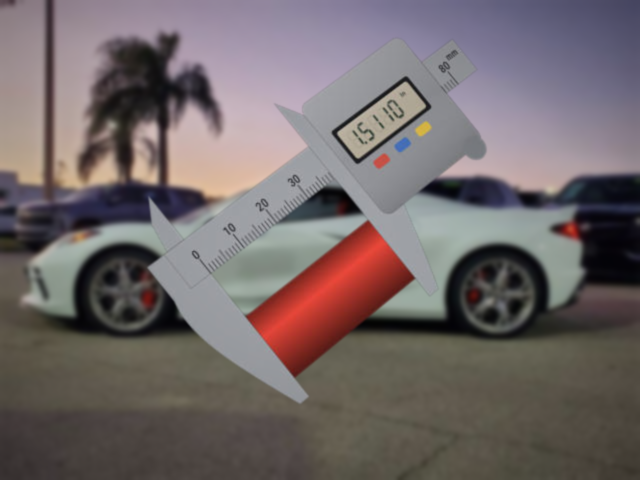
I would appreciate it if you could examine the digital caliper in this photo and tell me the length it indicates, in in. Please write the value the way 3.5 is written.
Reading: 1.5110
